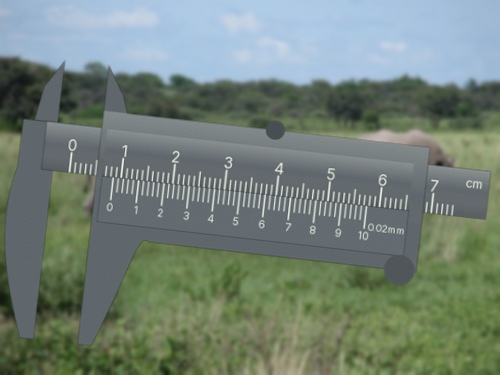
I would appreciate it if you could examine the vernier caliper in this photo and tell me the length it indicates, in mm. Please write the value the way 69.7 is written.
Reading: 8.5
